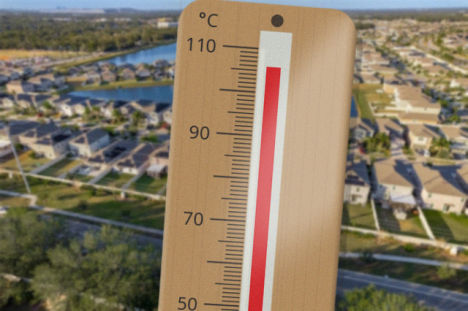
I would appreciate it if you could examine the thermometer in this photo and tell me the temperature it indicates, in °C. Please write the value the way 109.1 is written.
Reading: 106
